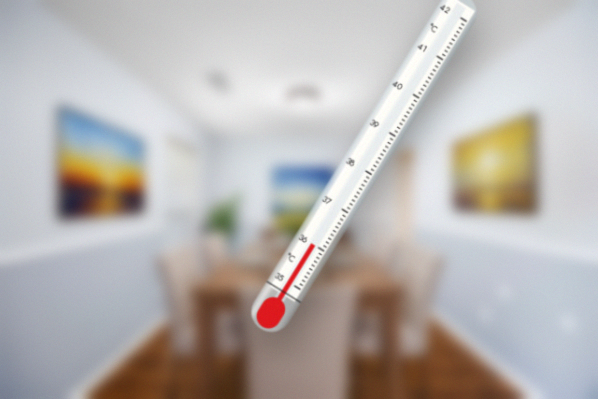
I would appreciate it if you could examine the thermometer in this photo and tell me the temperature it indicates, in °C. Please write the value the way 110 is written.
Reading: 36
